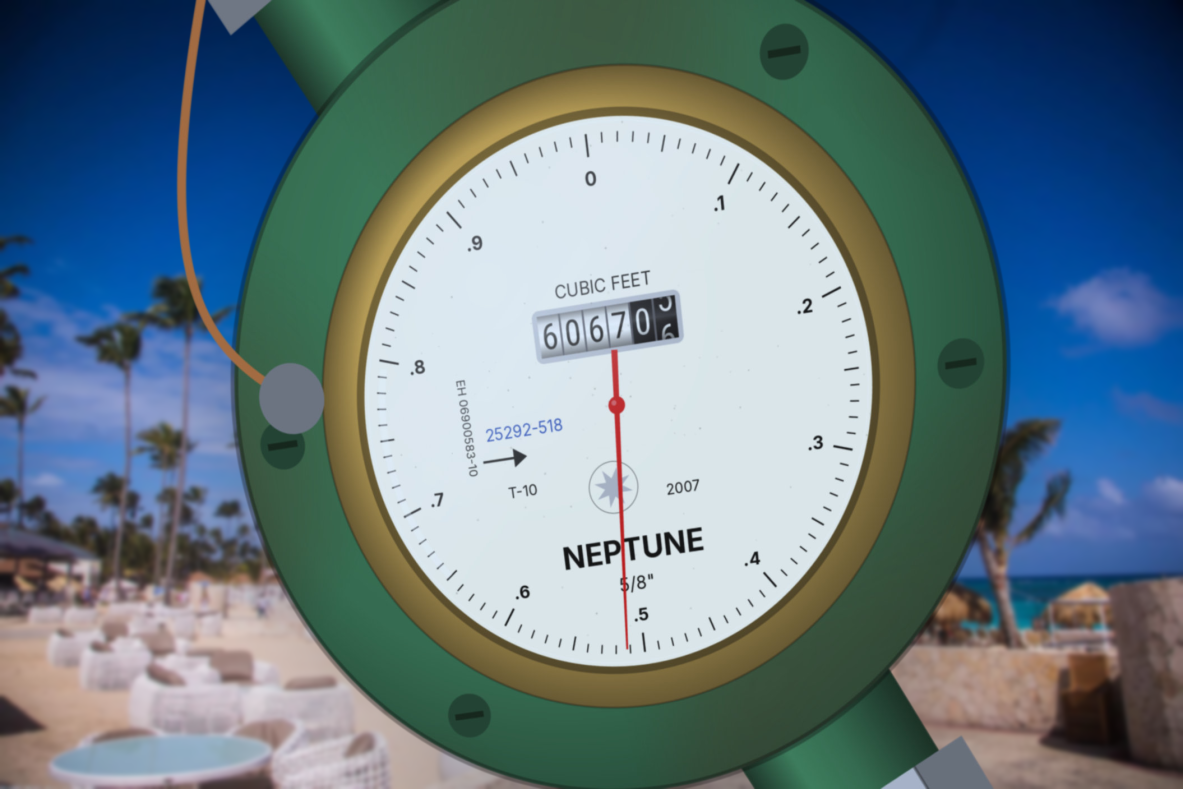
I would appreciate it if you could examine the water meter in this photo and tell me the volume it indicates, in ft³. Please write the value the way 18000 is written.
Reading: 606705.51
